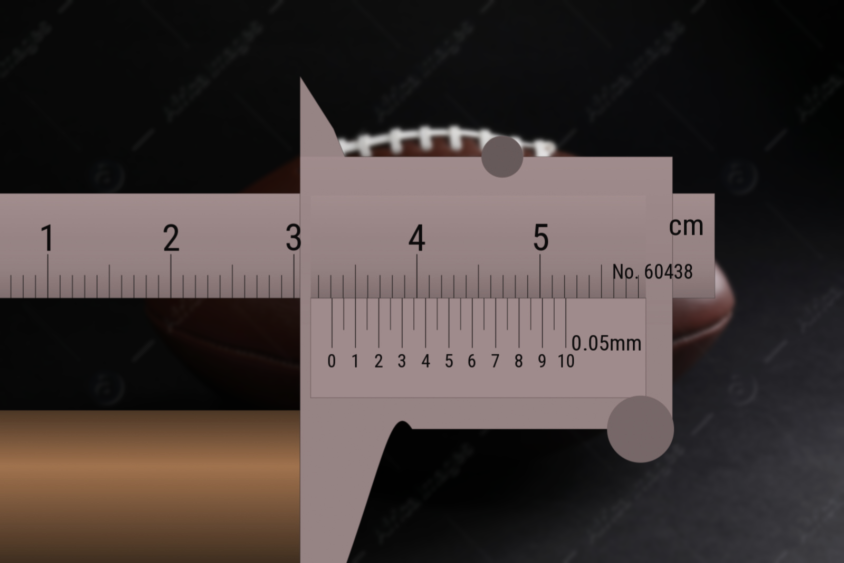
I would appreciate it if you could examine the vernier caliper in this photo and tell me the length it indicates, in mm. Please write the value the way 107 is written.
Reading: 33.1
